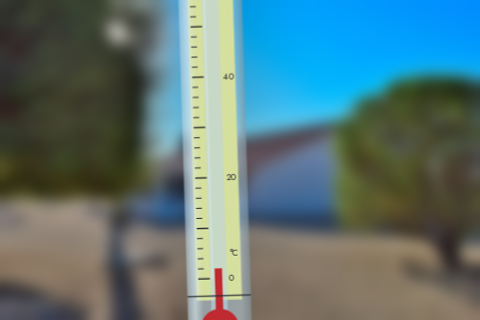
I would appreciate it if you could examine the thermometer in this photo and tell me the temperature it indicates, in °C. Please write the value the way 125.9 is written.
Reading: 2
